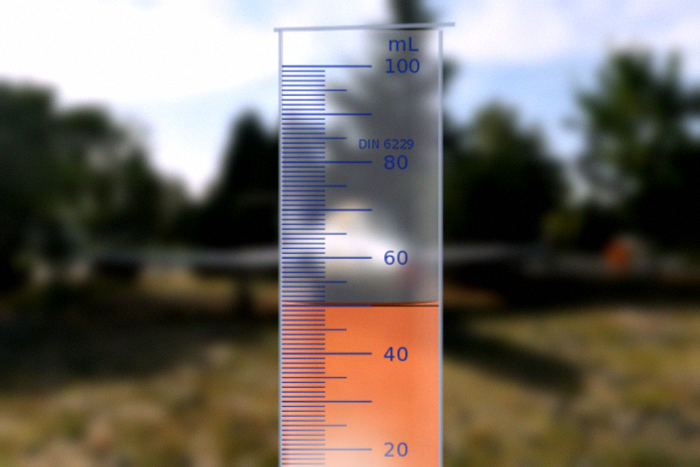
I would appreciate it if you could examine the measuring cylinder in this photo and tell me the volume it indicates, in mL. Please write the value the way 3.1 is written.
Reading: 50
